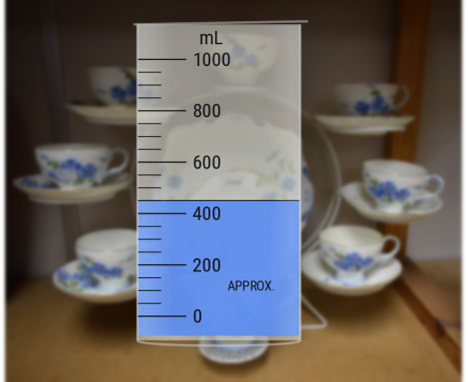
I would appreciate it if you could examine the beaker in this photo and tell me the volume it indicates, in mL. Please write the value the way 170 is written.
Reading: 450
